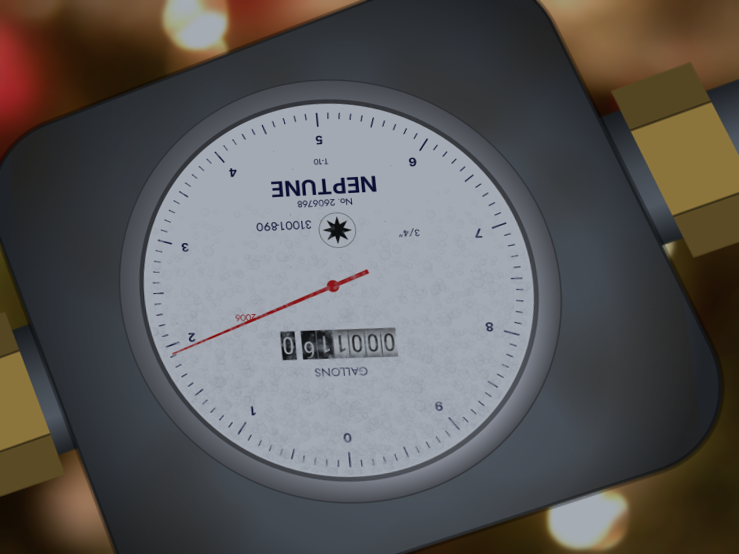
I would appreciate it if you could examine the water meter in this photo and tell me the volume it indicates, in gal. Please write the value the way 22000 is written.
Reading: 1161.9
